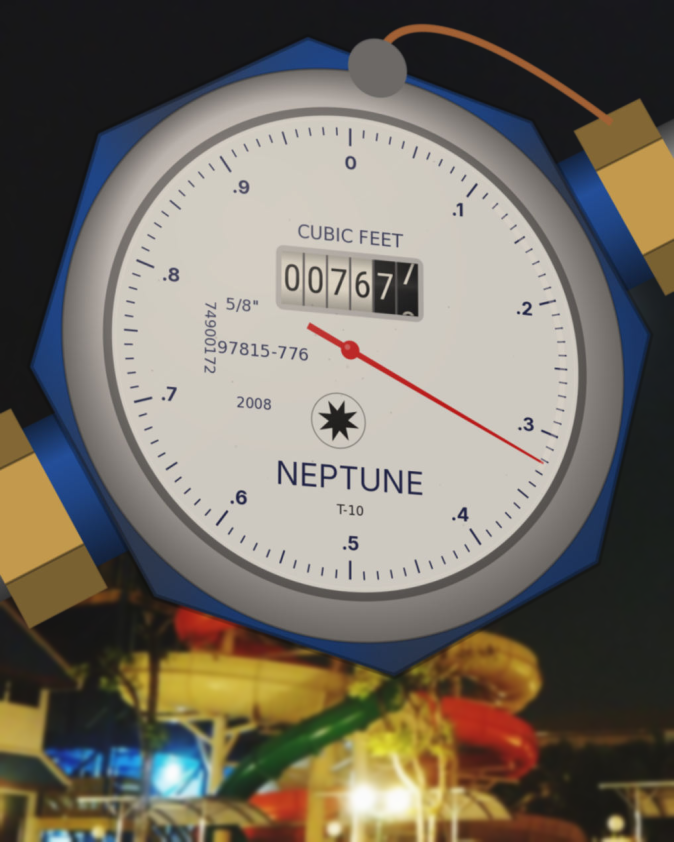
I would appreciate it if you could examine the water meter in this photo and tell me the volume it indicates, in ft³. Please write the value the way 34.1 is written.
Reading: 7677.32
